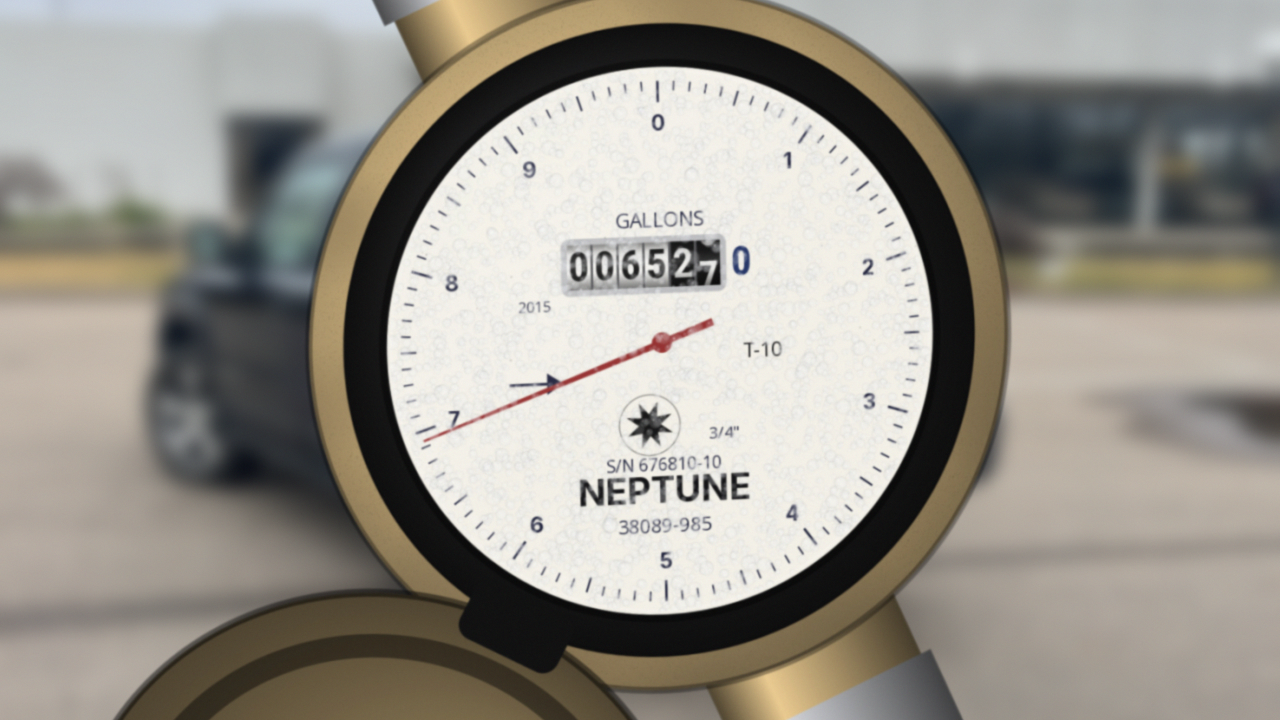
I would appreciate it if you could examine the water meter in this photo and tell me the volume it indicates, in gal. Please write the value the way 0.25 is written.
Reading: 65266.9
